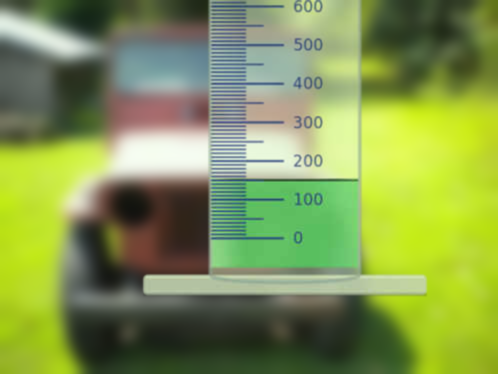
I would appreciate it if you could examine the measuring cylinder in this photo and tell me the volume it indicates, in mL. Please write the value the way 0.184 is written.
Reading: 150
